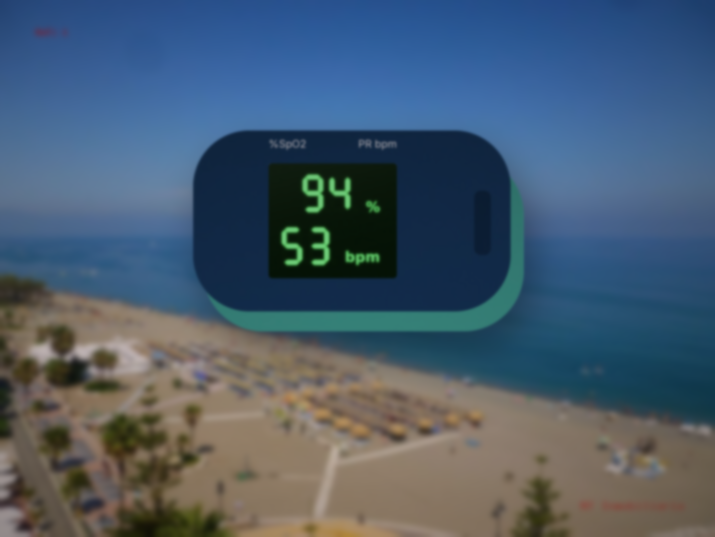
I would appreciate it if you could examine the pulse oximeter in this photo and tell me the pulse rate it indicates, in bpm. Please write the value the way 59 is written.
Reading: 53
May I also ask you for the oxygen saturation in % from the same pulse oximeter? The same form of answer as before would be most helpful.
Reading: 94
